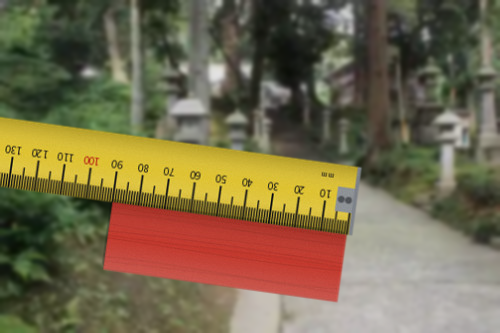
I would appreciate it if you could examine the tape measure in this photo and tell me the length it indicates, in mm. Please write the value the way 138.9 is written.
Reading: 90
